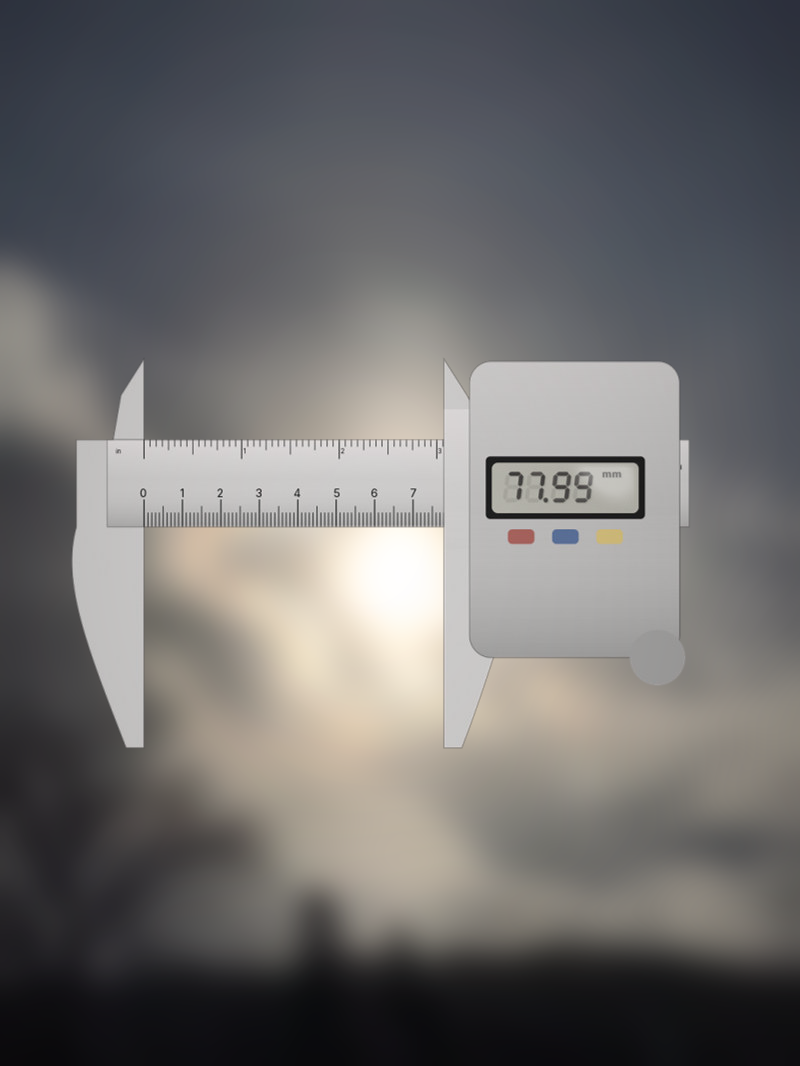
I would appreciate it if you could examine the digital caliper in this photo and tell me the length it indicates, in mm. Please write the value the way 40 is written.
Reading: 77.99
